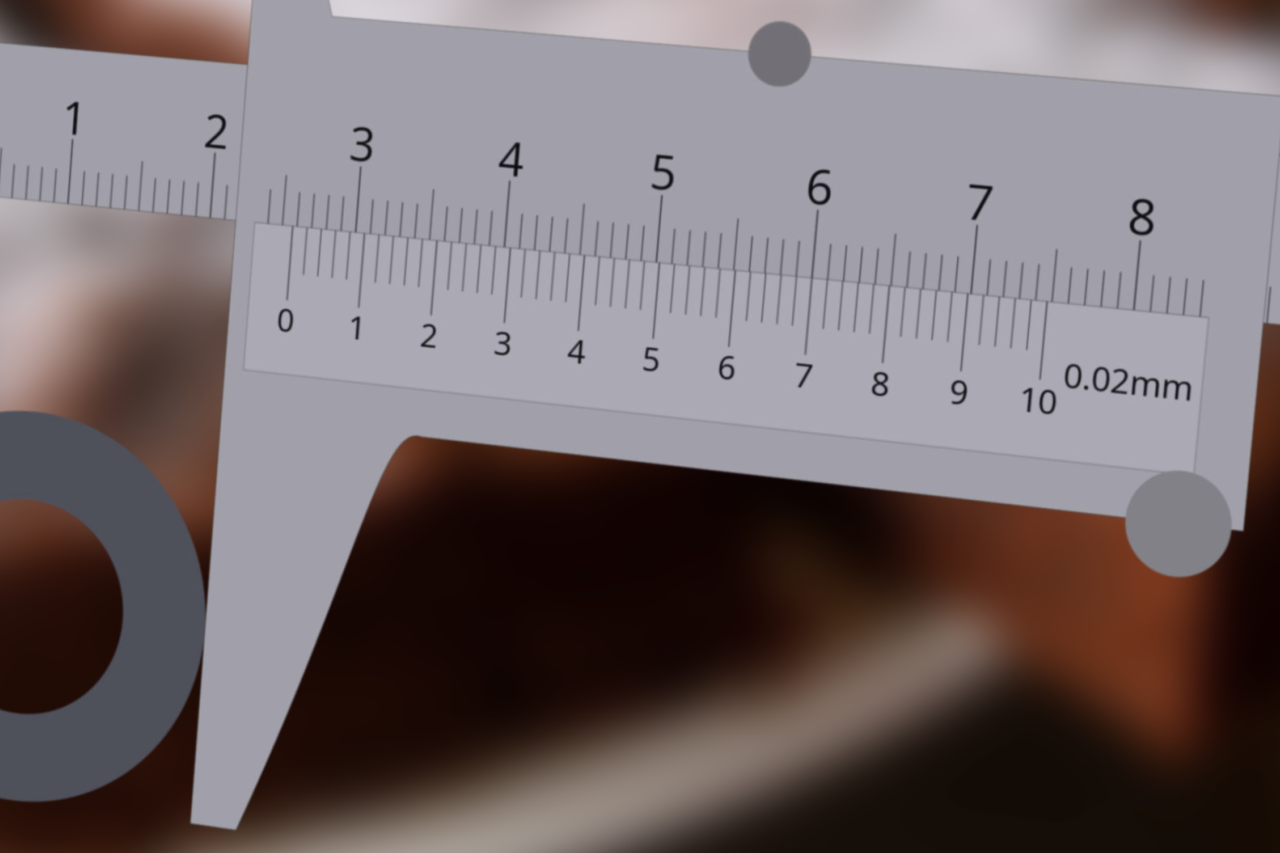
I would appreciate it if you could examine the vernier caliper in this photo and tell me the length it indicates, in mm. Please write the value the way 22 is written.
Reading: 25.7
